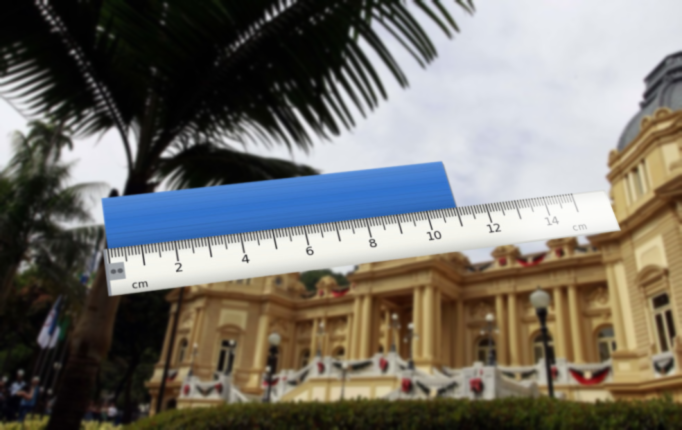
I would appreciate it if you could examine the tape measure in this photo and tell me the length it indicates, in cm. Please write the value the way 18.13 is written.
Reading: 11
